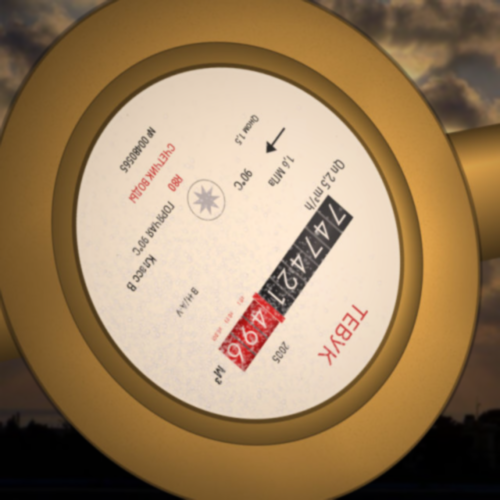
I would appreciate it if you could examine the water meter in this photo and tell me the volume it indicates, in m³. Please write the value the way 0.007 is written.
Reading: 747421.496
